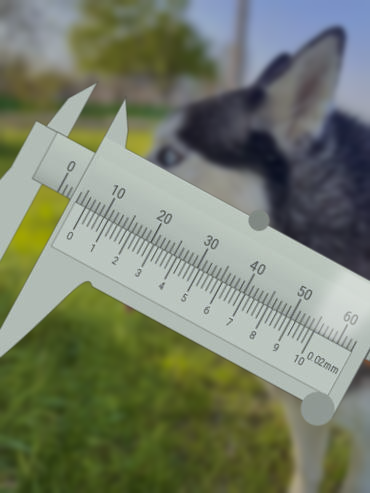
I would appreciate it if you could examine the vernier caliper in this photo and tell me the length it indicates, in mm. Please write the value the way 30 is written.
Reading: 6.0
